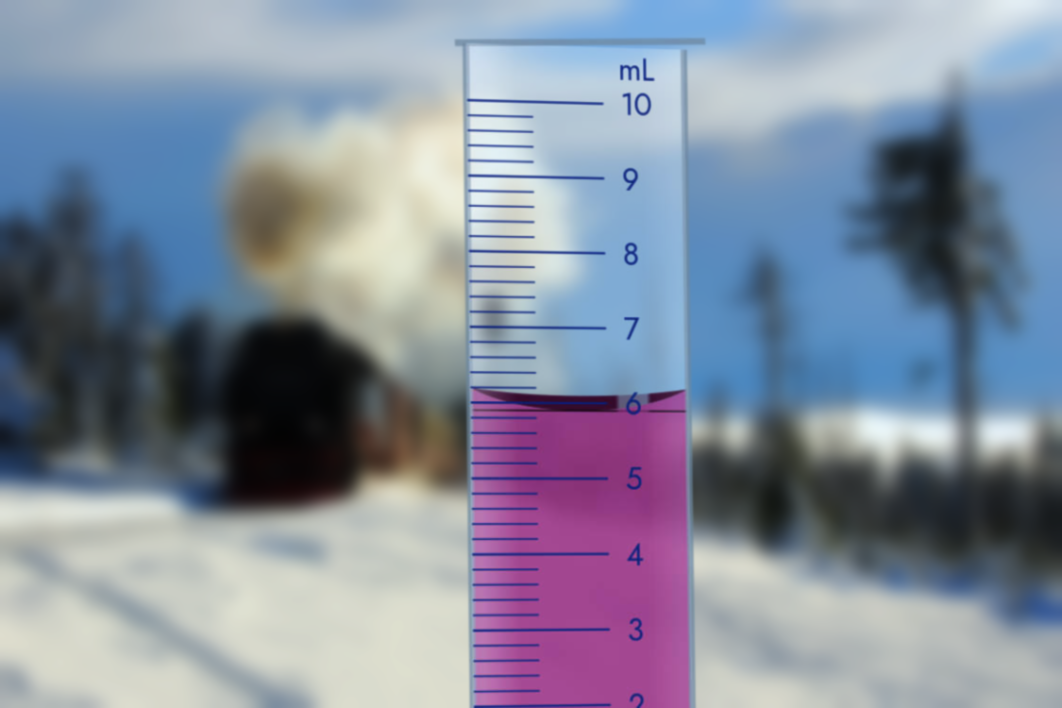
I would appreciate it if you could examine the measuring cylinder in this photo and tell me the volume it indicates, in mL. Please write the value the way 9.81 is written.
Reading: 5.9
